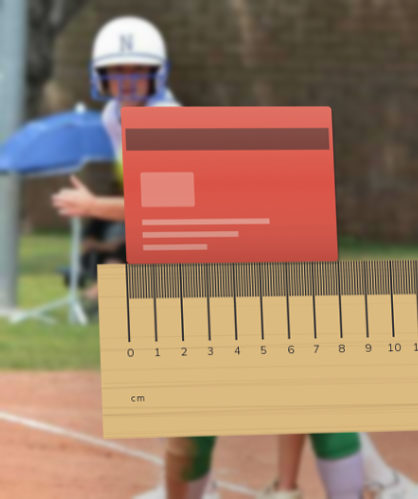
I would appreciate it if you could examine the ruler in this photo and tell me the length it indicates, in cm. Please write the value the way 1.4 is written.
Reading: 8
